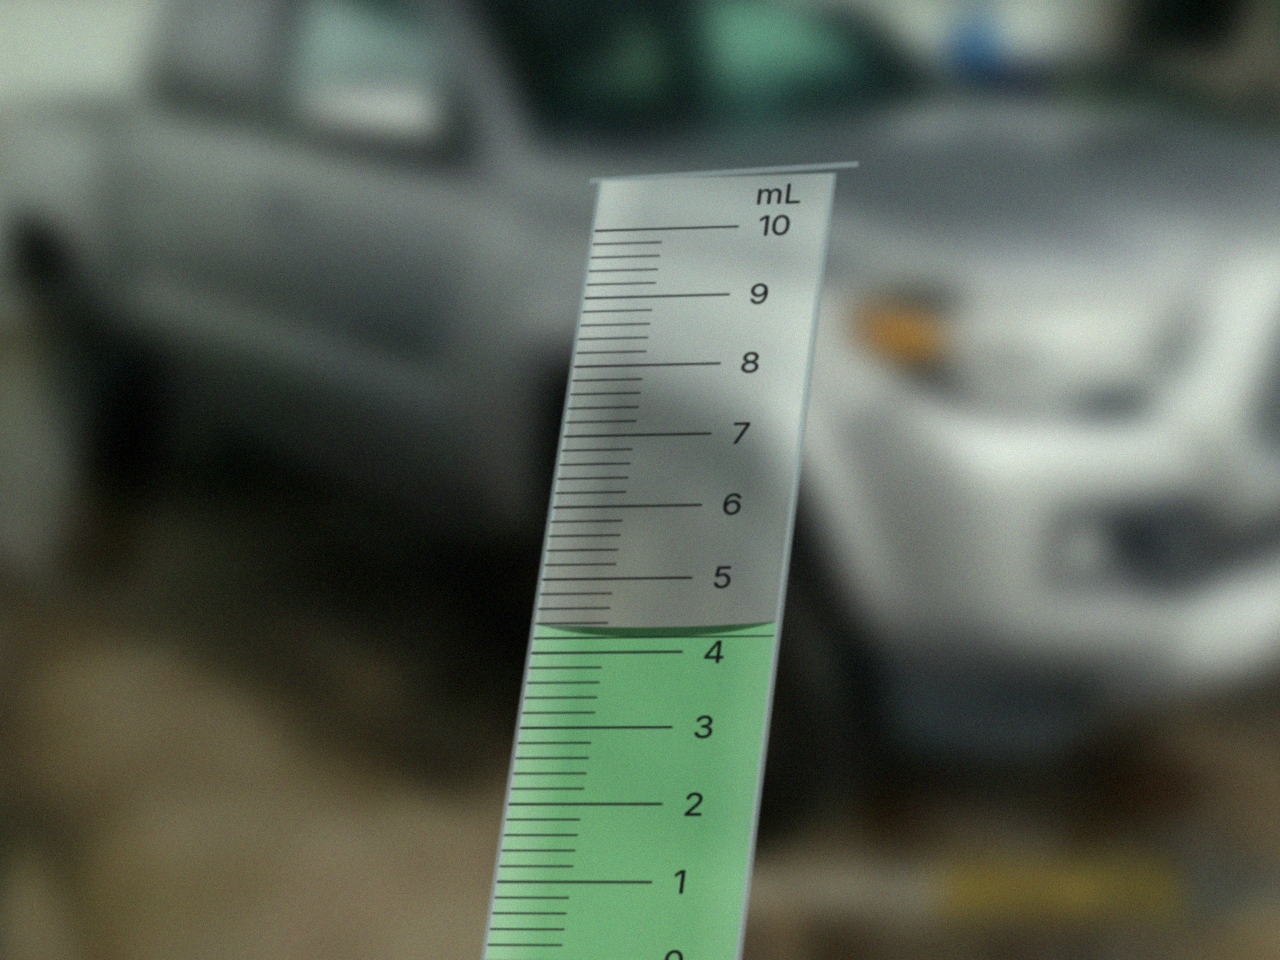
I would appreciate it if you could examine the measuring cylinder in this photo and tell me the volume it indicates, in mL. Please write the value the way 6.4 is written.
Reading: 4.2
